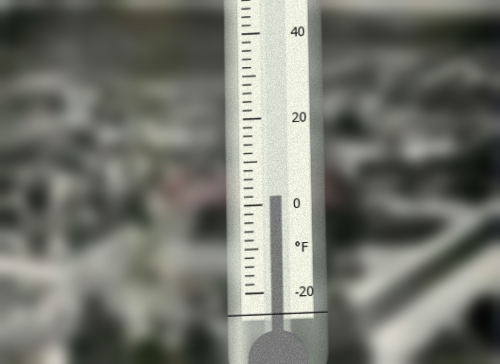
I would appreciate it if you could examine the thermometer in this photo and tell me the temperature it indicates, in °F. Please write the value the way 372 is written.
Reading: 2
